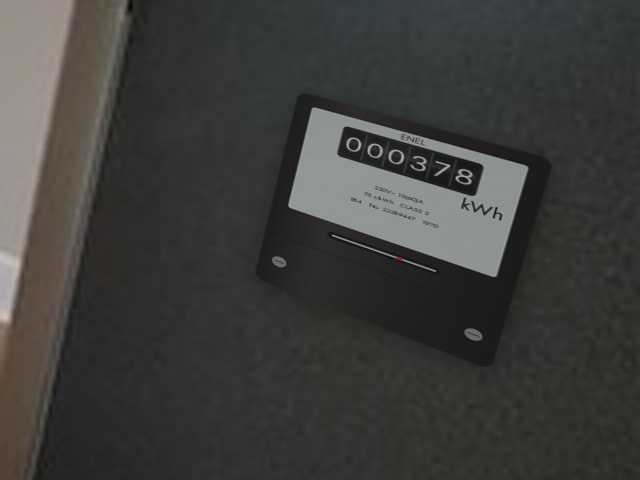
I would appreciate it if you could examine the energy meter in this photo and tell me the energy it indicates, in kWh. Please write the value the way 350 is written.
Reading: 378
